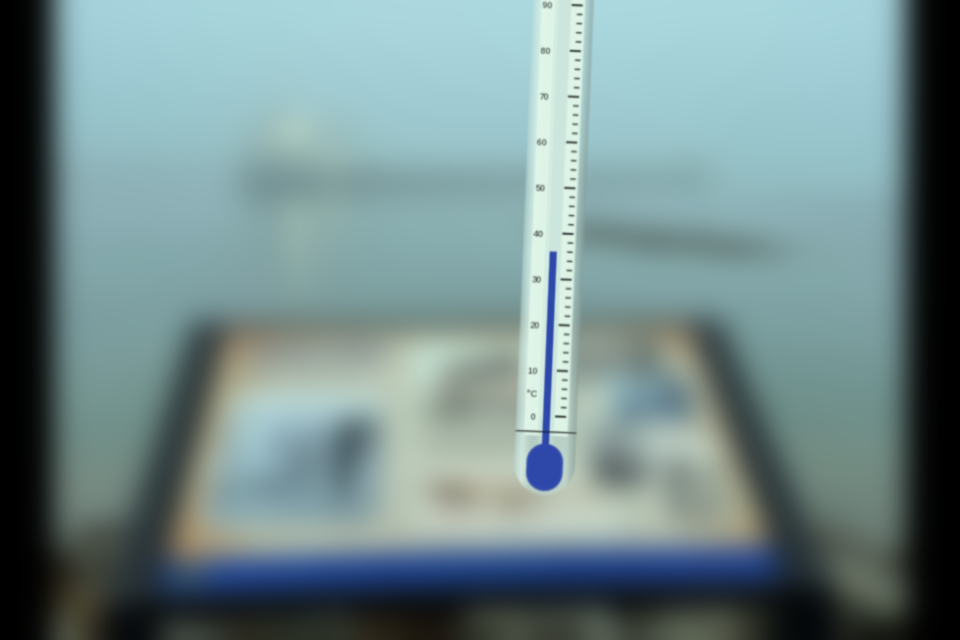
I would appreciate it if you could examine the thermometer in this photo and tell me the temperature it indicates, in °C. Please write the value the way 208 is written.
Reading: 36
